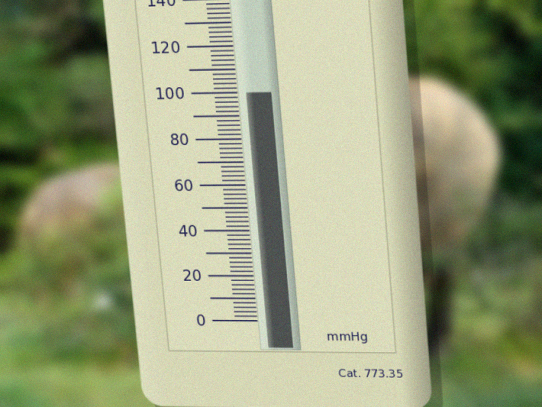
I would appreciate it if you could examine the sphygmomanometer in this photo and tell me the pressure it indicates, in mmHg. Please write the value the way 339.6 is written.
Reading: 100
